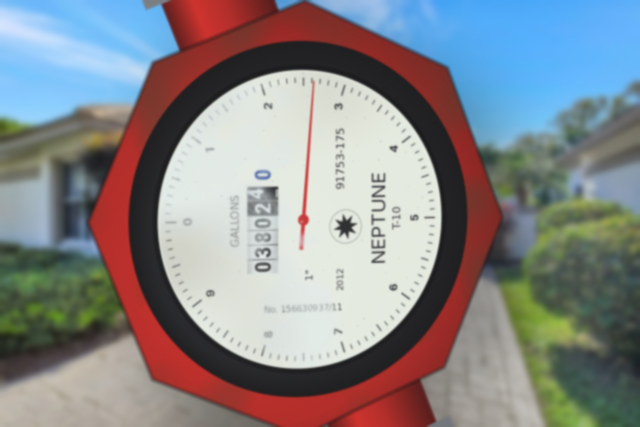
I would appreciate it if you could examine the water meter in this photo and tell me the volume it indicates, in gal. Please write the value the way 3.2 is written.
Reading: 380242.6
